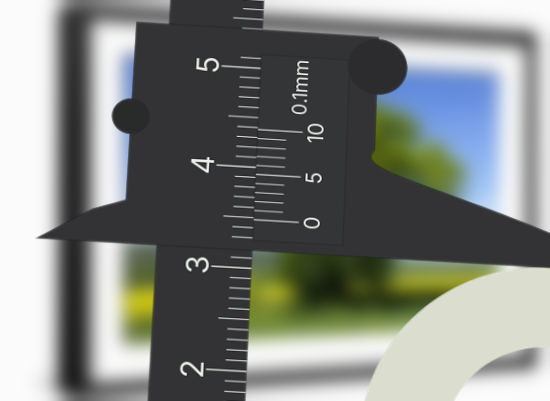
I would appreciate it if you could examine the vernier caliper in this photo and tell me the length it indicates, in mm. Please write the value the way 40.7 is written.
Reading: 34.8
